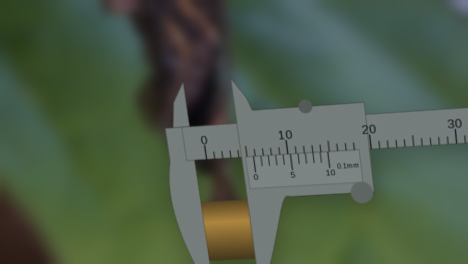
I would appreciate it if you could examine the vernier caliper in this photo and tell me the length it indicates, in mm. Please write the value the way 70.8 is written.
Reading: 5.8
